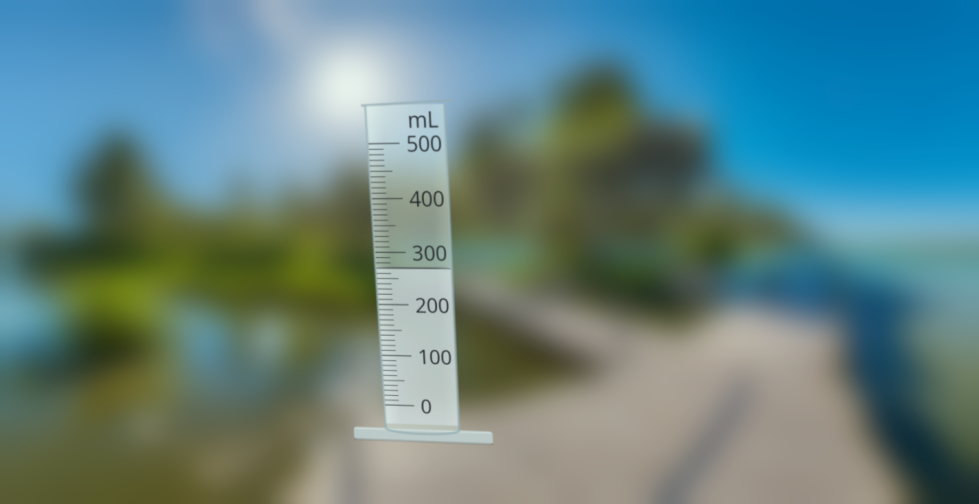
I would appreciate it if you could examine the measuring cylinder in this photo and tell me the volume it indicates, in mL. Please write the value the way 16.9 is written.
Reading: 270
